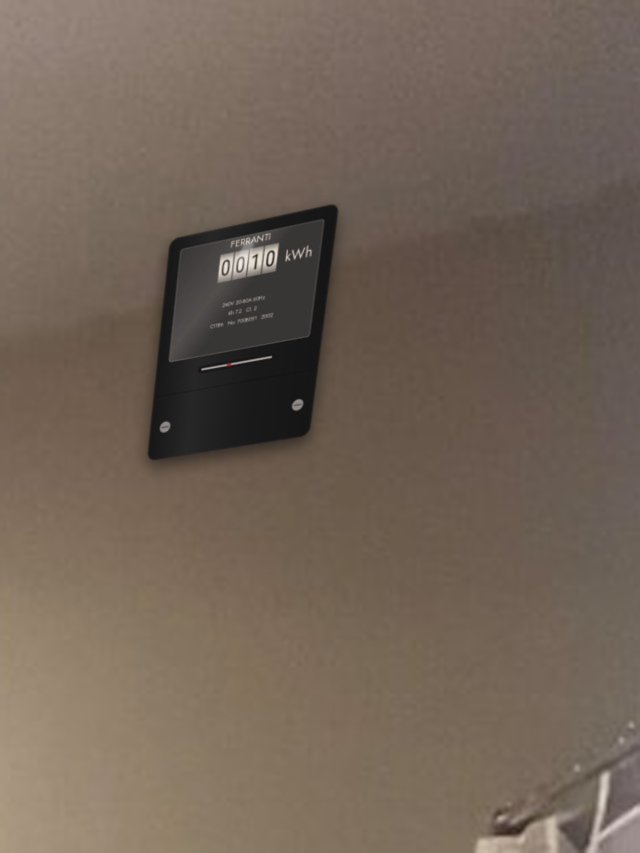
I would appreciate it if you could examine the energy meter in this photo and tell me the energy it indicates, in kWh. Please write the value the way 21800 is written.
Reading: 10
